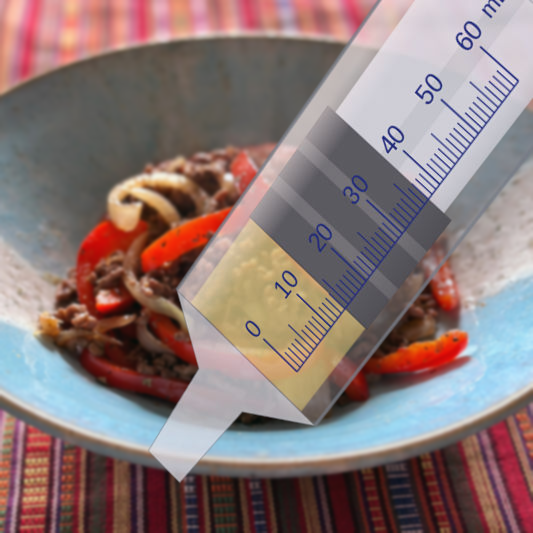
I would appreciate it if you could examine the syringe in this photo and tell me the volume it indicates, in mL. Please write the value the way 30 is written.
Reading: 14
